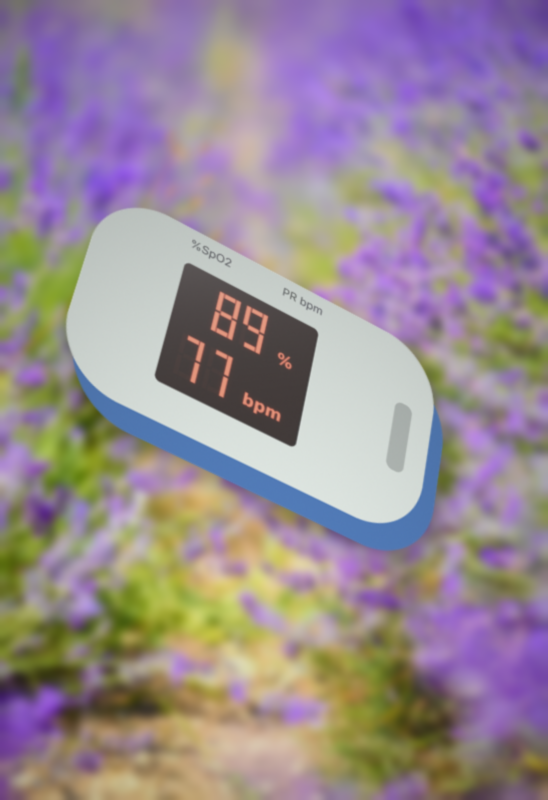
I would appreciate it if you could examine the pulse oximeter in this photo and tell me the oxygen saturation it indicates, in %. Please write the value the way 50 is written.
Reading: 89
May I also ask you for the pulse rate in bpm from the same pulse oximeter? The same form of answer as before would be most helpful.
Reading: 77
